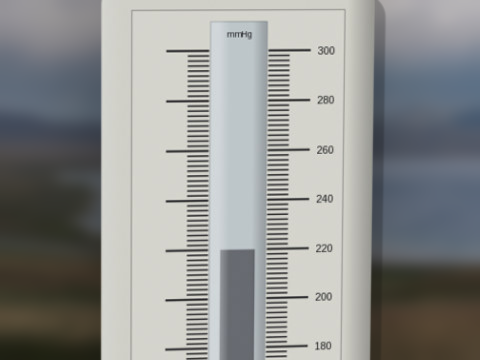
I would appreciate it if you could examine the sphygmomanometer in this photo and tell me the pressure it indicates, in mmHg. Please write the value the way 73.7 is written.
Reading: 220
